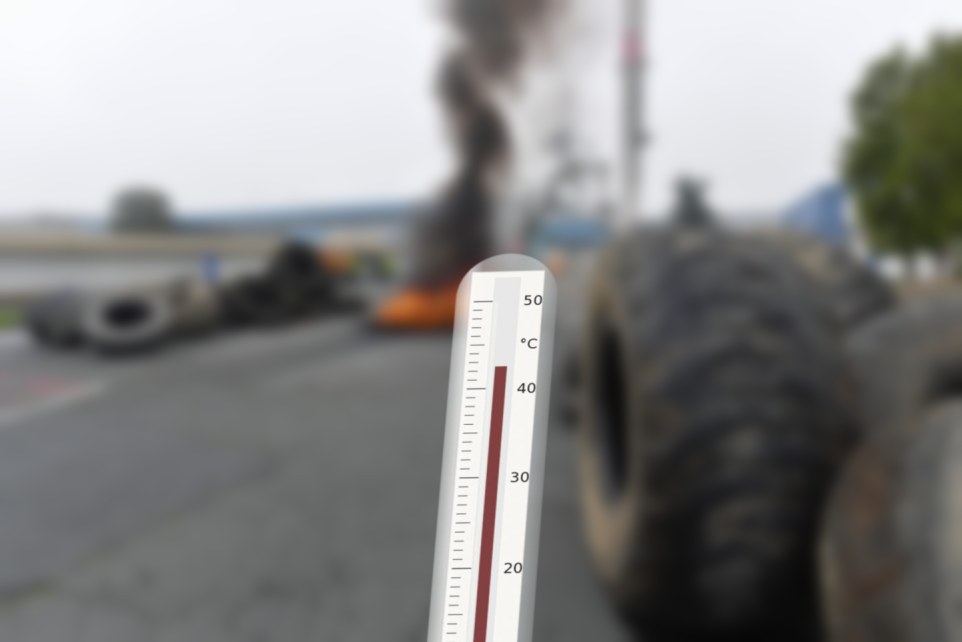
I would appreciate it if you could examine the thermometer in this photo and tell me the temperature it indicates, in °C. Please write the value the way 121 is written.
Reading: 42.5
